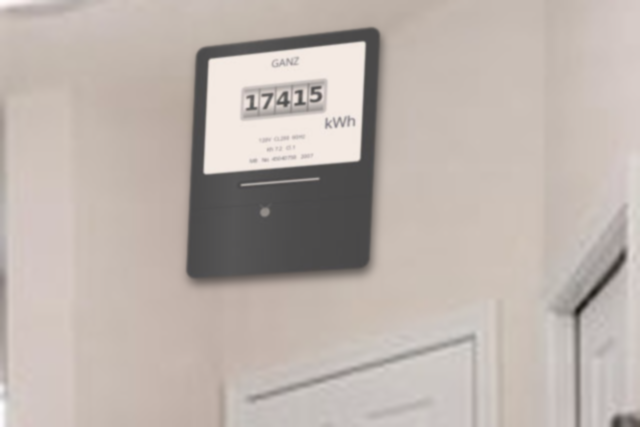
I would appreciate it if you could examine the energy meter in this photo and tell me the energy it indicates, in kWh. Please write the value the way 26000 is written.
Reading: 17415
